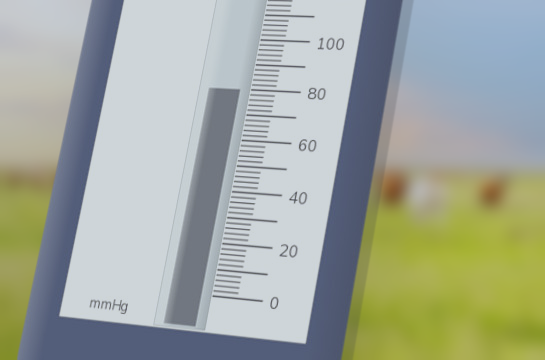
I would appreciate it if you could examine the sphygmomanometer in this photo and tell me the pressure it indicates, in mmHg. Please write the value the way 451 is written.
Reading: 80
